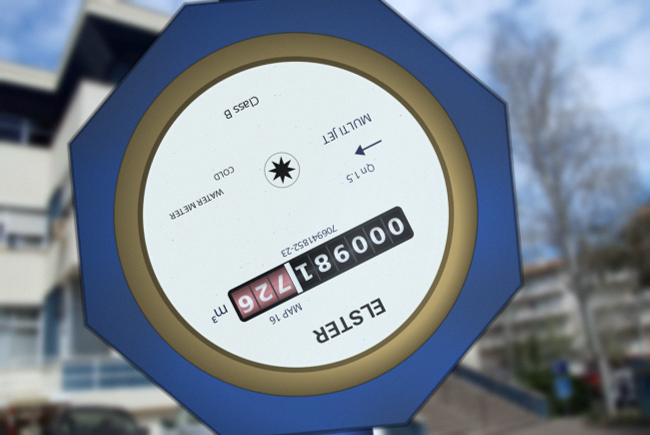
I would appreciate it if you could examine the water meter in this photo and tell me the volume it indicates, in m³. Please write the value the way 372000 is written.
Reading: 981.726
